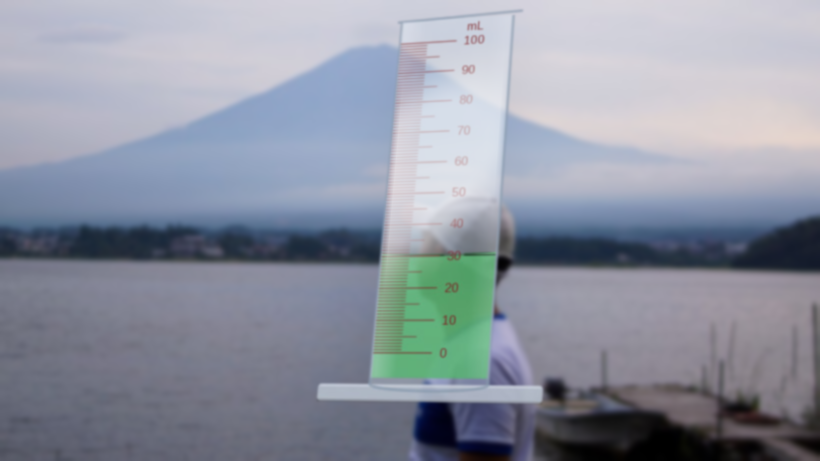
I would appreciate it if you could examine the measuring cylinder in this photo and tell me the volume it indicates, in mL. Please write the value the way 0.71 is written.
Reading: 30
